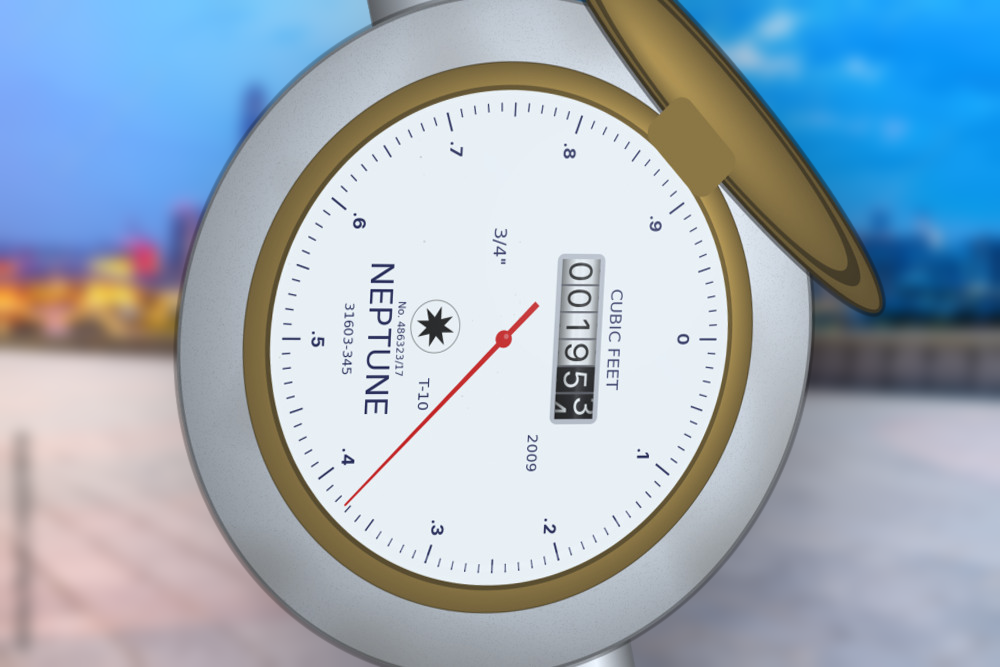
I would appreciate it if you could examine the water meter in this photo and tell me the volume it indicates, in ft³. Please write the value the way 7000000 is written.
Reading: 1953.37
